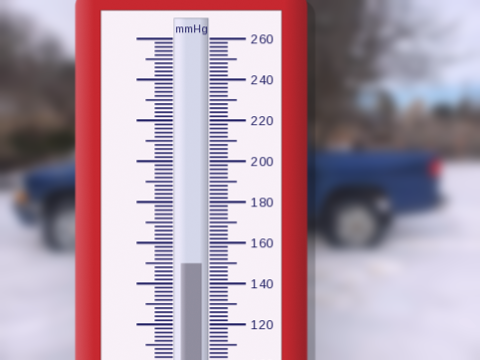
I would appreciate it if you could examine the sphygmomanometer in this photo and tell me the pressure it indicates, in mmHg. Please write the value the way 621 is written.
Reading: 150
